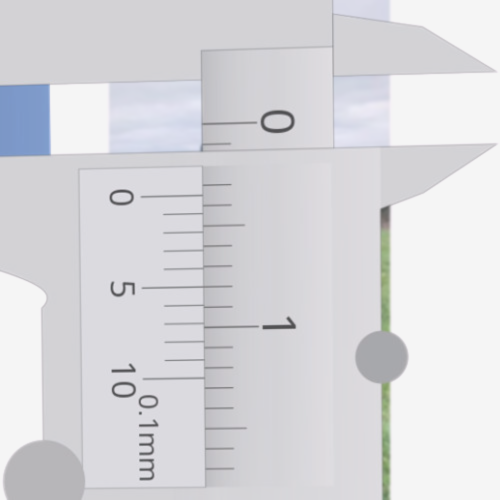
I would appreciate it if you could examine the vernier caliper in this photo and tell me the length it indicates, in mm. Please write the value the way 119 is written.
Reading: 3.5
